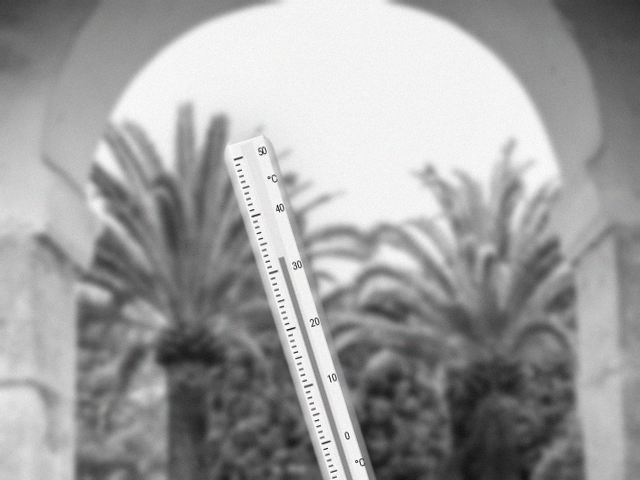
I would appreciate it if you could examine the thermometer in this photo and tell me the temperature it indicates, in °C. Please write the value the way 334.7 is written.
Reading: 32
